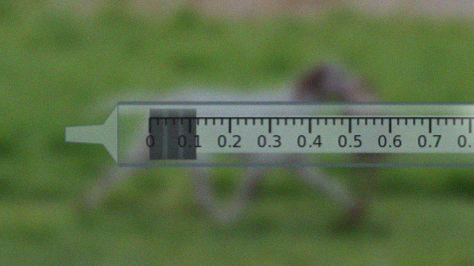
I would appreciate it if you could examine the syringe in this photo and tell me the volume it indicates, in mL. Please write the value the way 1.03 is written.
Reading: 0
